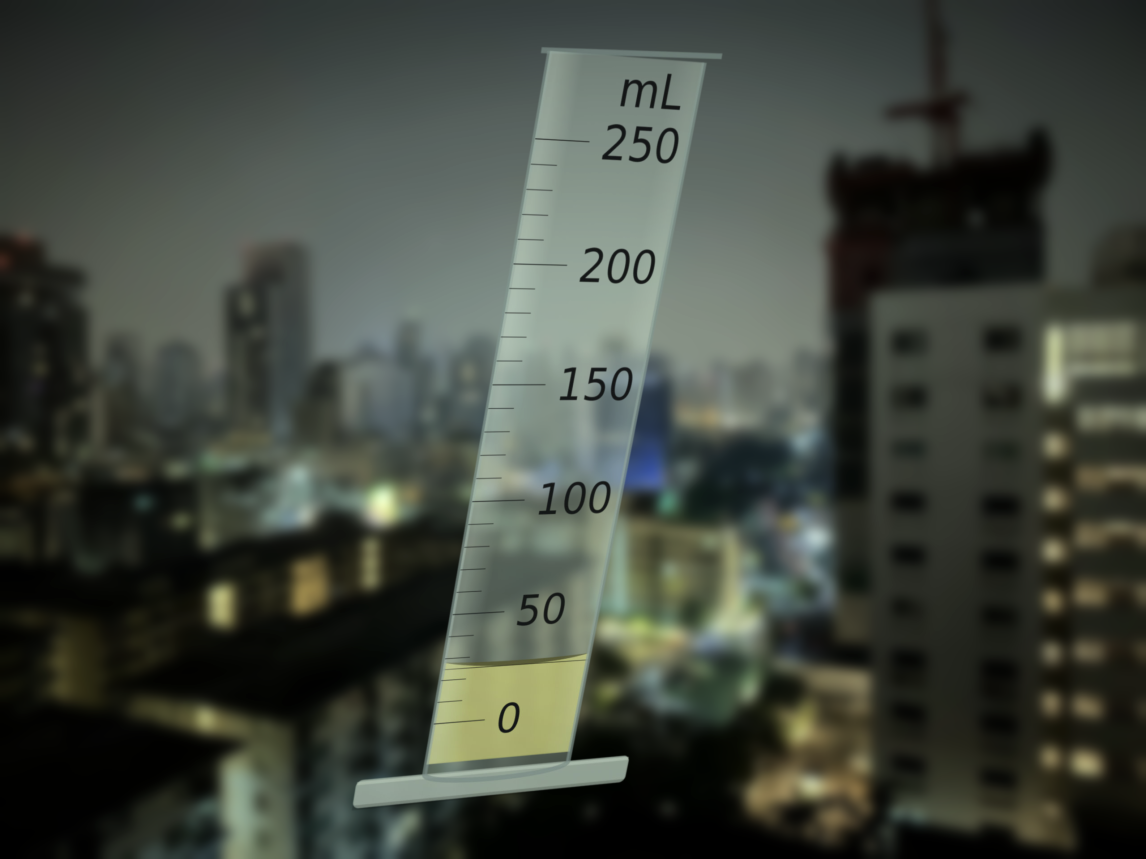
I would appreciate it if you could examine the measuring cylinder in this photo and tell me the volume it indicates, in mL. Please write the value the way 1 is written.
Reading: 25
